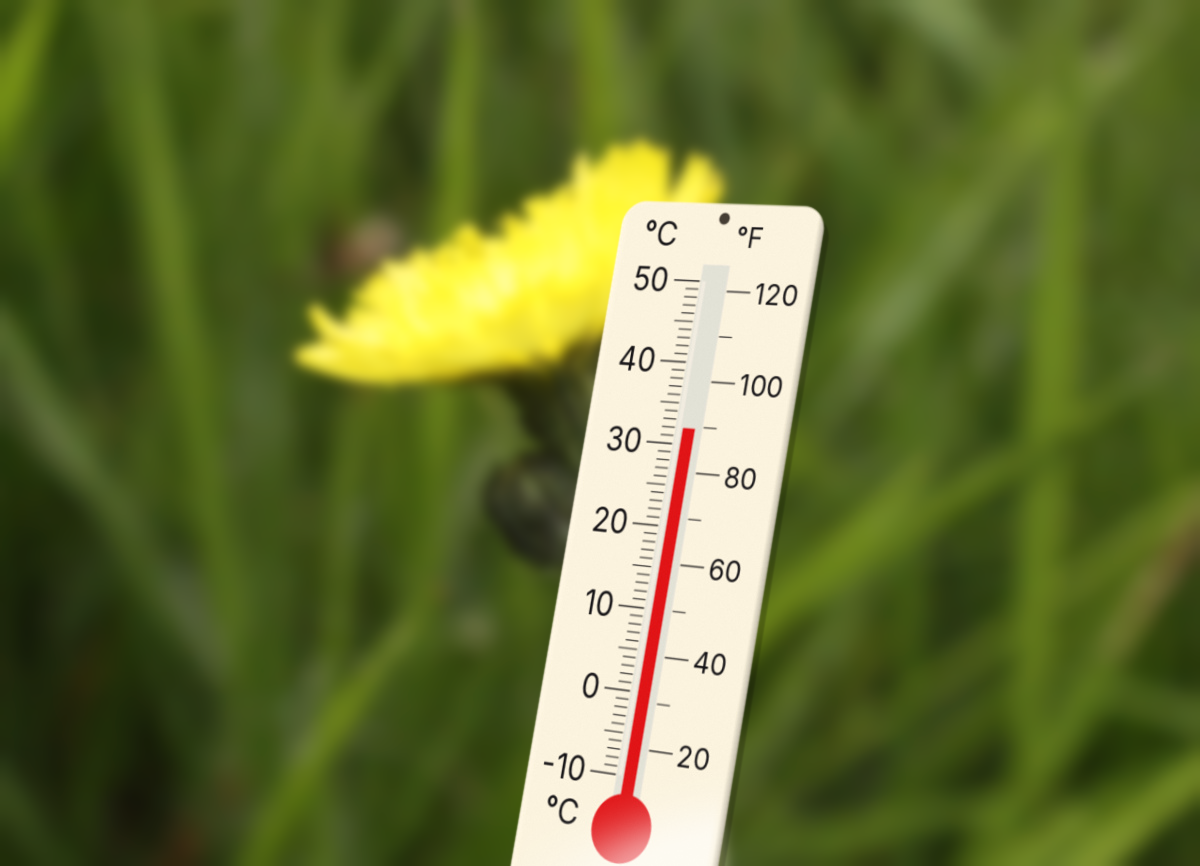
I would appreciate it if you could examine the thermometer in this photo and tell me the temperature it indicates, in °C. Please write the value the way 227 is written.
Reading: 32
